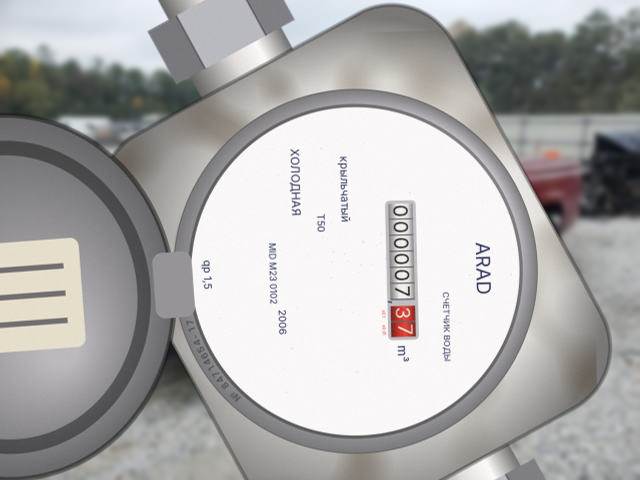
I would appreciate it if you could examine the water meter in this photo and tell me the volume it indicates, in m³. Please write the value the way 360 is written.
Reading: 7.37
